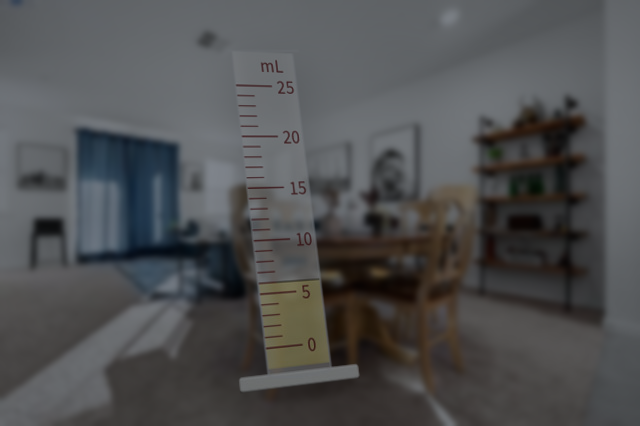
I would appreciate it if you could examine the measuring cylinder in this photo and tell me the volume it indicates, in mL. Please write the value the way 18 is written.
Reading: 6
